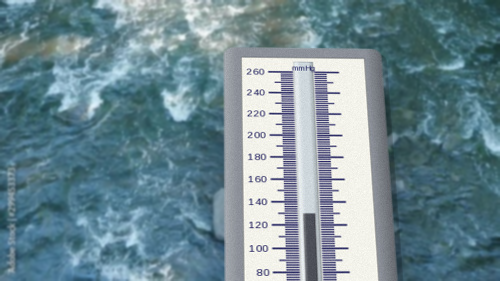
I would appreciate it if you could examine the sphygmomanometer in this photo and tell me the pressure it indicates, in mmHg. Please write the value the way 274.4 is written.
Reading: 130
